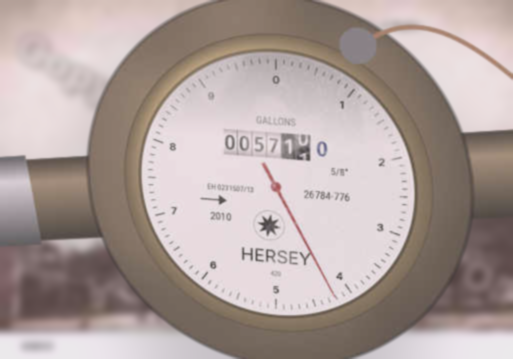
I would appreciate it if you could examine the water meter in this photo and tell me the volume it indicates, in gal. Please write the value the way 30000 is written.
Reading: 57104.2
